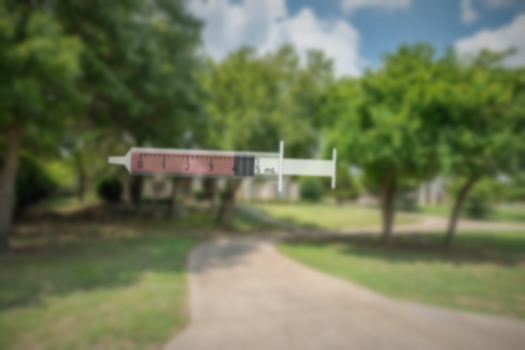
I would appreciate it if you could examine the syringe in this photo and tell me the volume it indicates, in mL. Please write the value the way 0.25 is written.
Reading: 4
